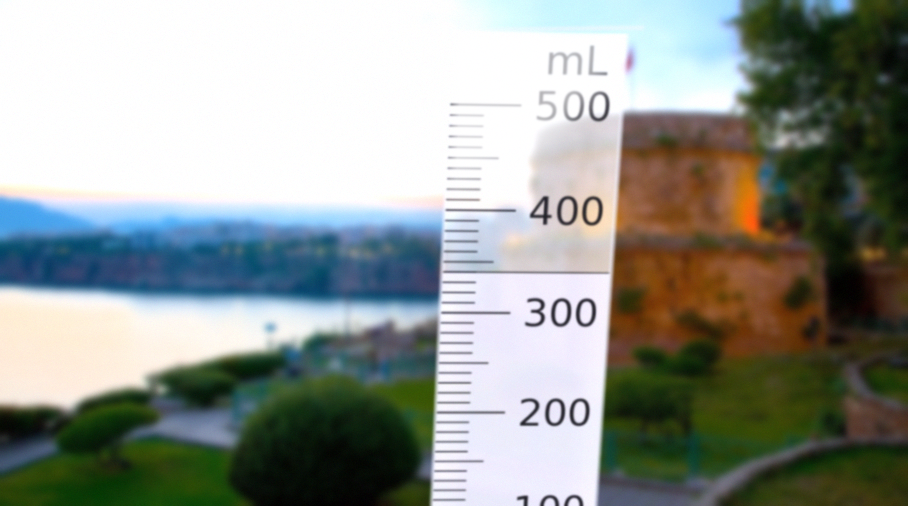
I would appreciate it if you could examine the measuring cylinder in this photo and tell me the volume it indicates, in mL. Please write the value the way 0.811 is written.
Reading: 340
